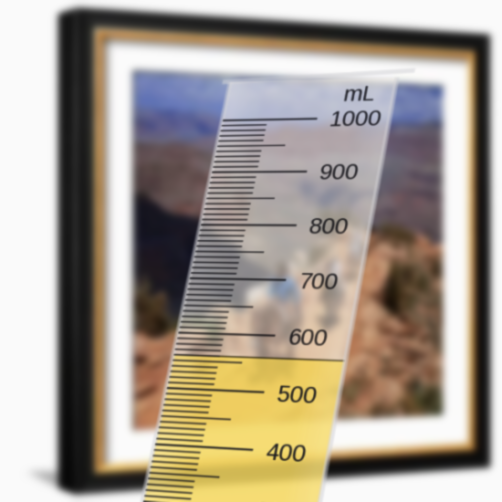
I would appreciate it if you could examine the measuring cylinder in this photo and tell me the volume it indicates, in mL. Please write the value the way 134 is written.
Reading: 560
